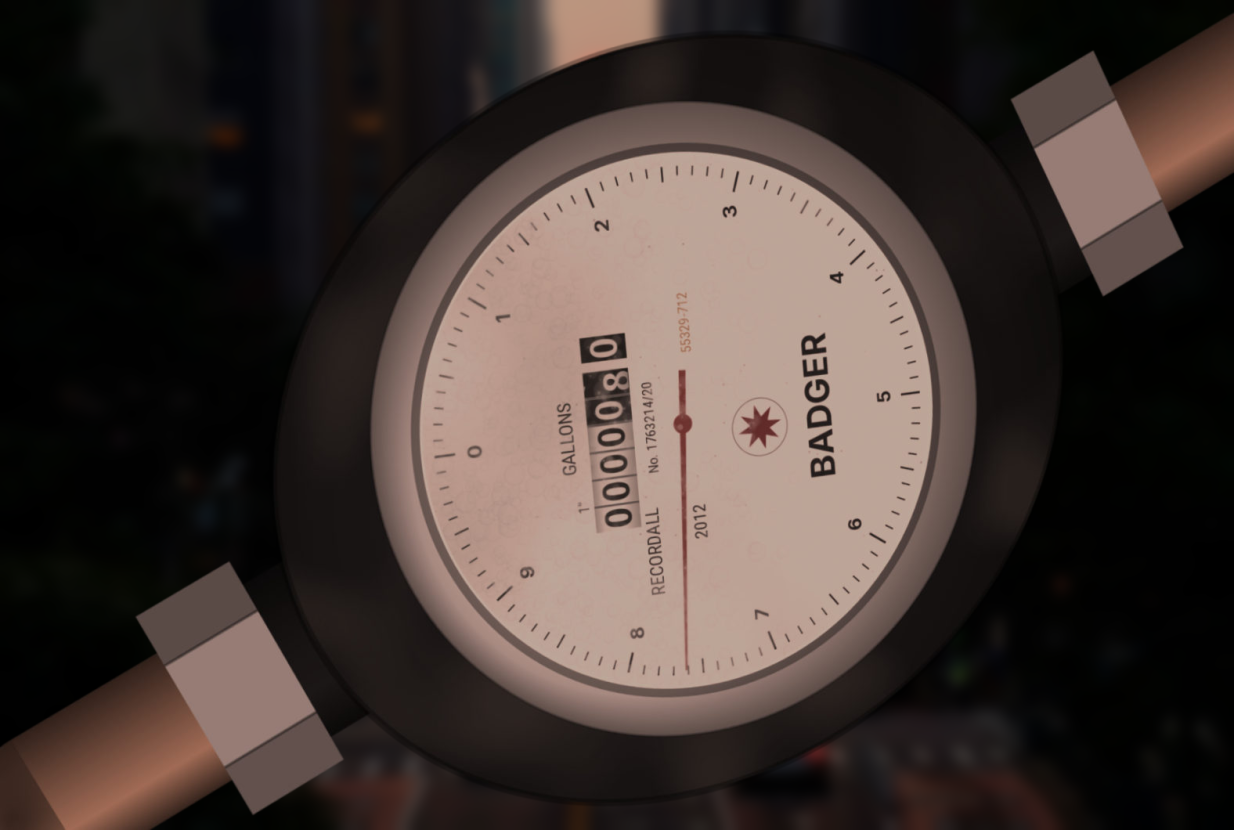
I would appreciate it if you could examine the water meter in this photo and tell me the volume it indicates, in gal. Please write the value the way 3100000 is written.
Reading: 77.6
